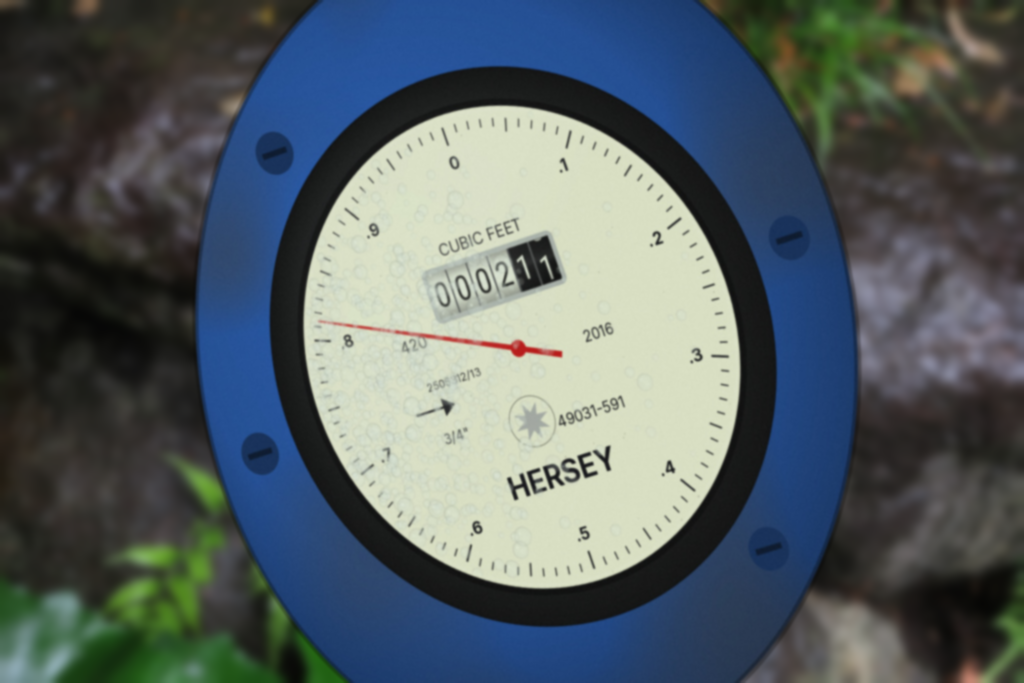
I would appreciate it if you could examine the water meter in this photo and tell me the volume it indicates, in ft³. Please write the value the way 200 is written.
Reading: 210.81
